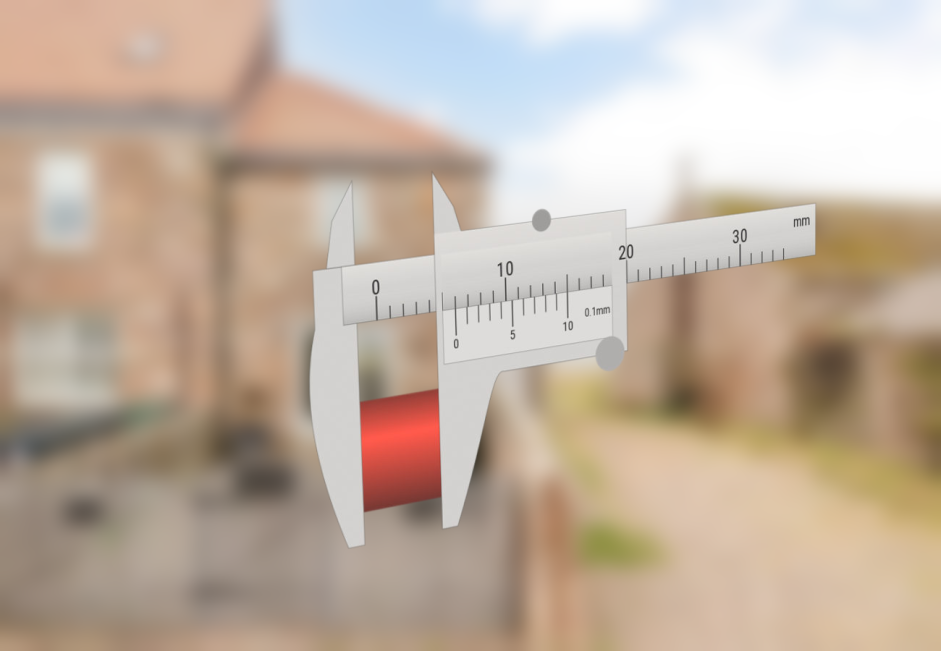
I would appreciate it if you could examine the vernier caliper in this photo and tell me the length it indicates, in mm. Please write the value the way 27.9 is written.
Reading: 6.0
